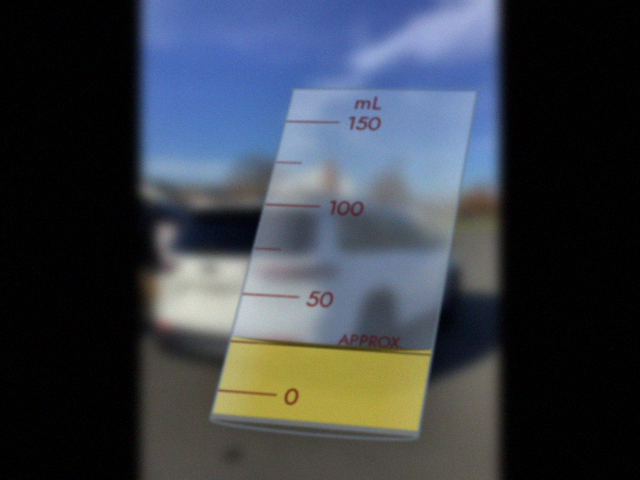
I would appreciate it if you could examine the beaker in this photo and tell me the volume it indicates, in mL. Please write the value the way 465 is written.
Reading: 25
